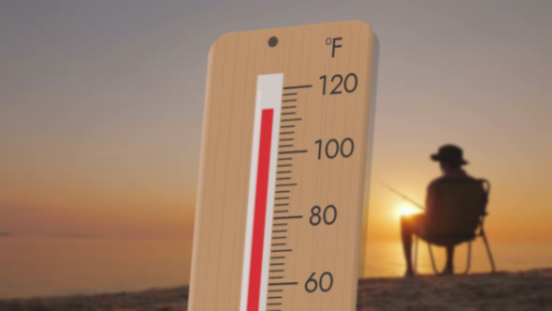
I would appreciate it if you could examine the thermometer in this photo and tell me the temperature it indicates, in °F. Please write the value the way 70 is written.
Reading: 114
